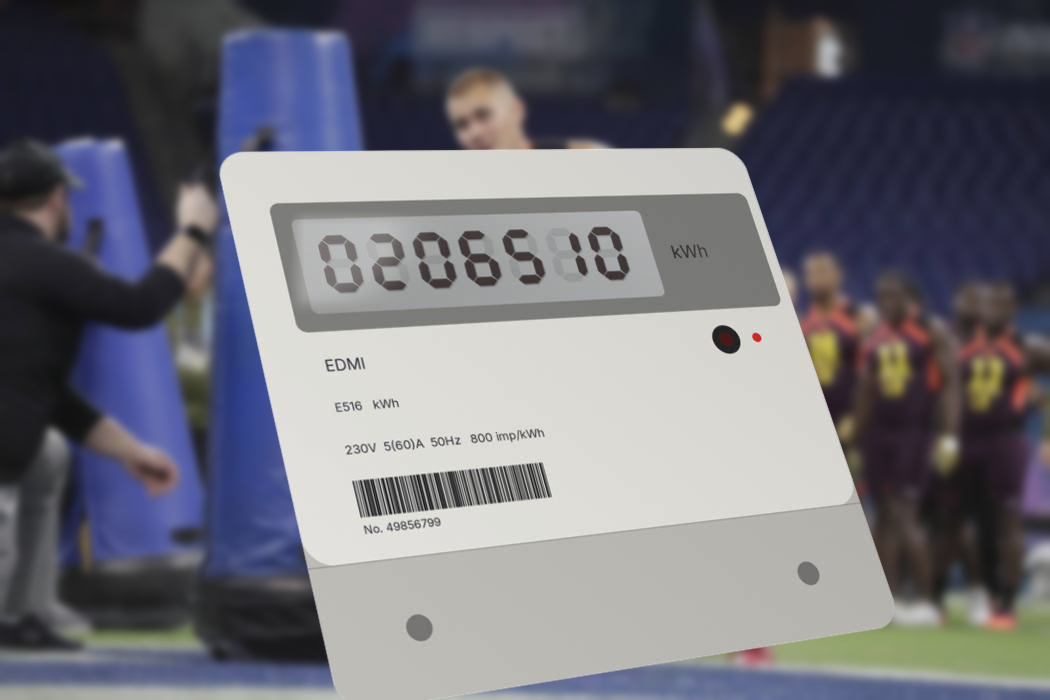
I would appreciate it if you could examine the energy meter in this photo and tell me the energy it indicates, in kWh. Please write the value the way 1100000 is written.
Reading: 206510
